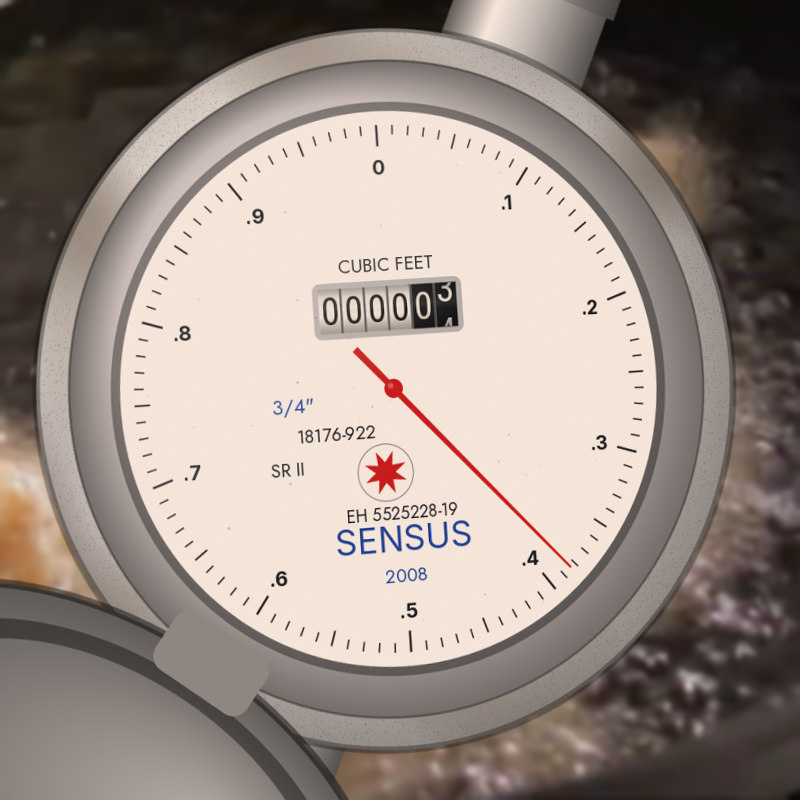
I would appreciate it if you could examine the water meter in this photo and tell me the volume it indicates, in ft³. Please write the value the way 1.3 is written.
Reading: 3.38
